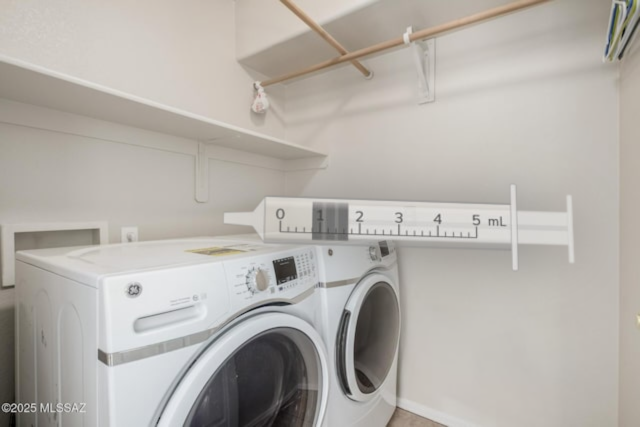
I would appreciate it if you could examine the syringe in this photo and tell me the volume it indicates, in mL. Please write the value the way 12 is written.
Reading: 0.8
